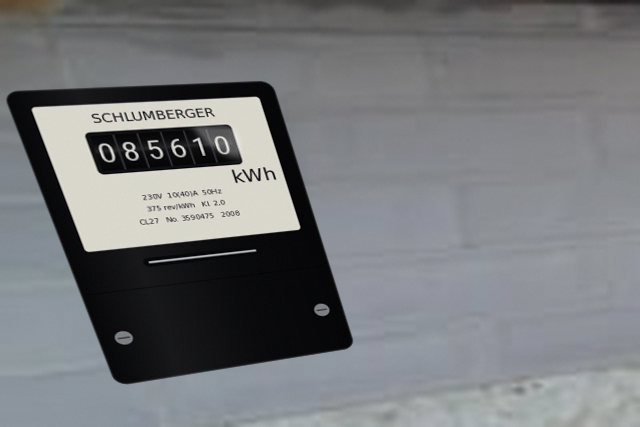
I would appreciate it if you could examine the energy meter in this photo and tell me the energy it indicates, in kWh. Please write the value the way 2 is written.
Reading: 85610
